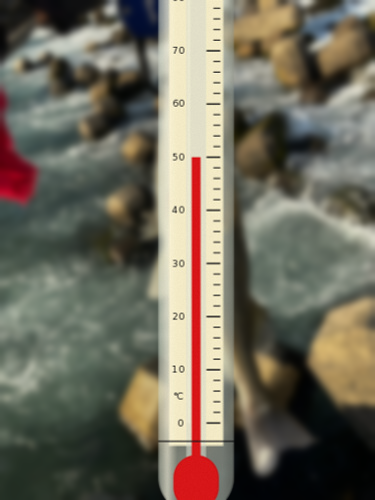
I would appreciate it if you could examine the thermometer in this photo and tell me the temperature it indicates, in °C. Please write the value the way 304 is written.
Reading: 50
